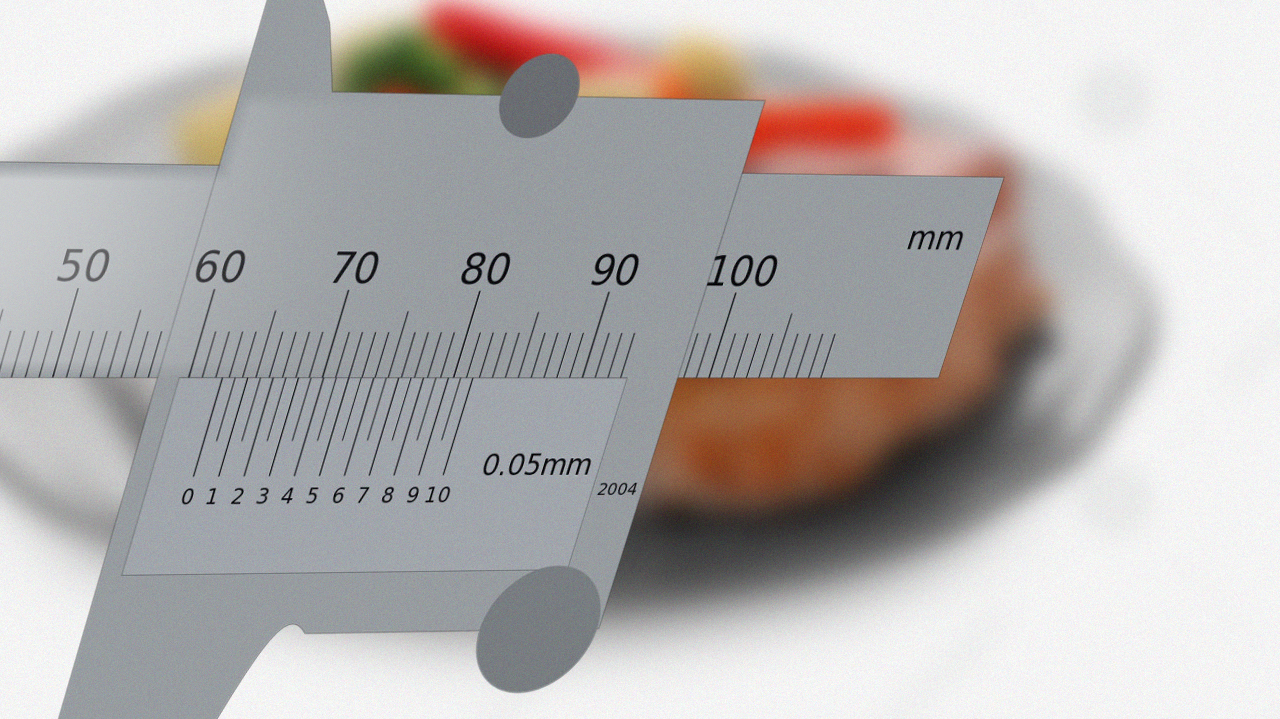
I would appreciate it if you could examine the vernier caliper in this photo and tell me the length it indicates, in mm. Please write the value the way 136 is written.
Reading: 62.5
